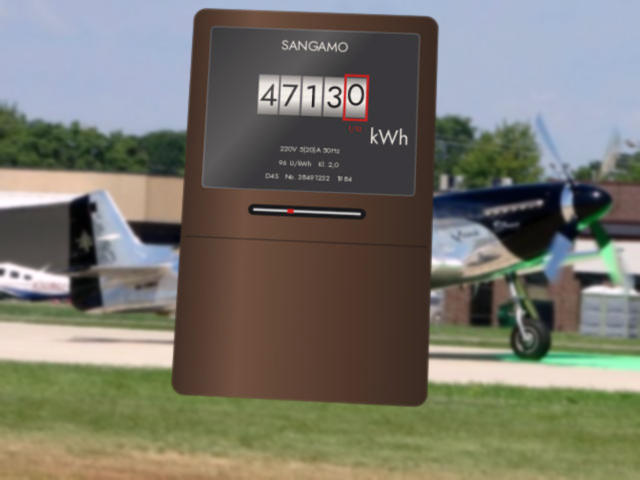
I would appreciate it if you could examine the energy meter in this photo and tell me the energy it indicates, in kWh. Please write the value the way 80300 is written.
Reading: 4713.0
